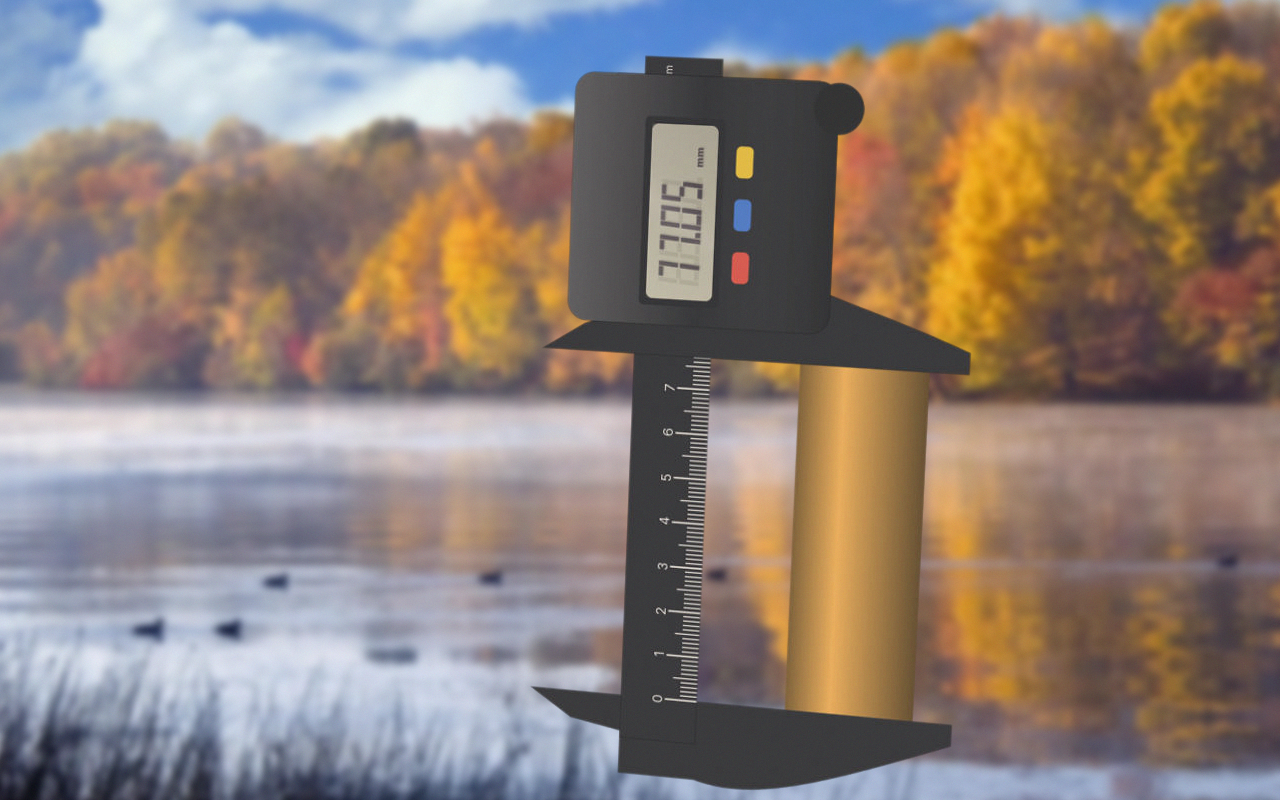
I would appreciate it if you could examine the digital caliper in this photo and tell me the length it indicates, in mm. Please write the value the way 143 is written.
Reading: 77.05
